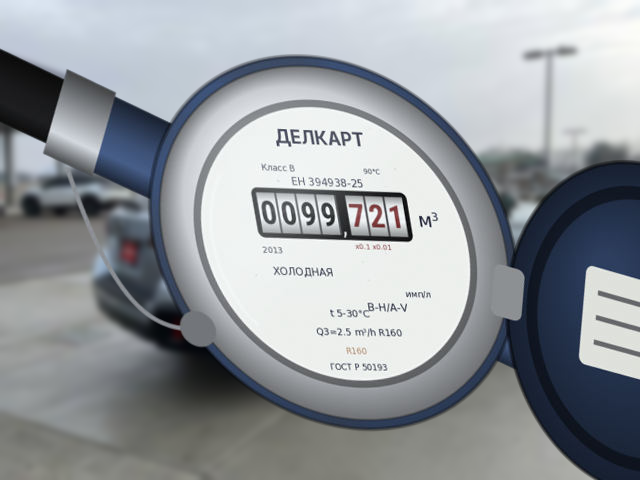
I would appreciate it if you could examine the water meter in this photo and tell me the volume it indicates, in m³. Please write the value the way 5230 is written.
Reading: 99.721
